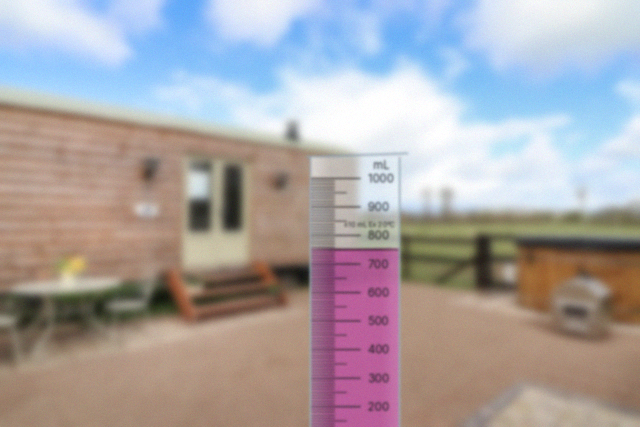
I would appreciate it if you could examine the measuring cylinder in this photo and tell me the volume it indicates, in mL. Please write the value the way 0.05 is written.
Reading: 750
